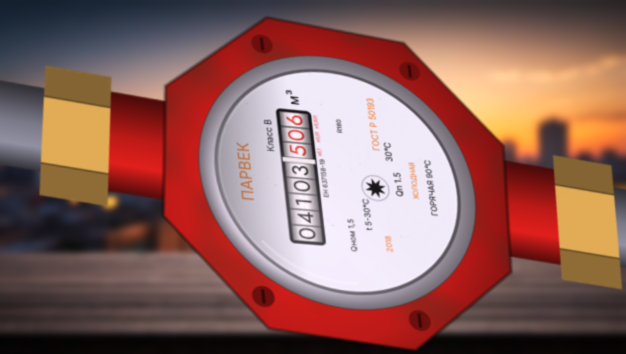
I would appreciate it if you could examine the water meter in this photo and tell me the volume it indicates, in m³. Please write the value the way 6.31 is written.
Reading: 4103.506
